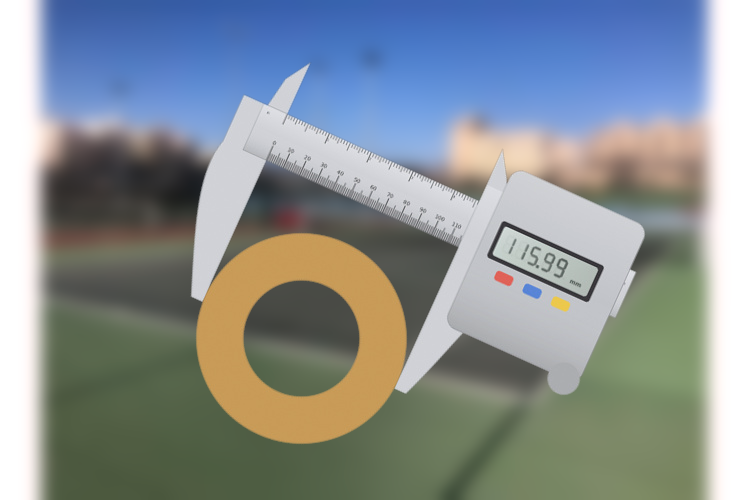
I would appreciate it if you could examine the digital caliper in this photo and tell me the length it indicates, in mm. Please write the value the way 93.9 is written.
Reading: 115.99
